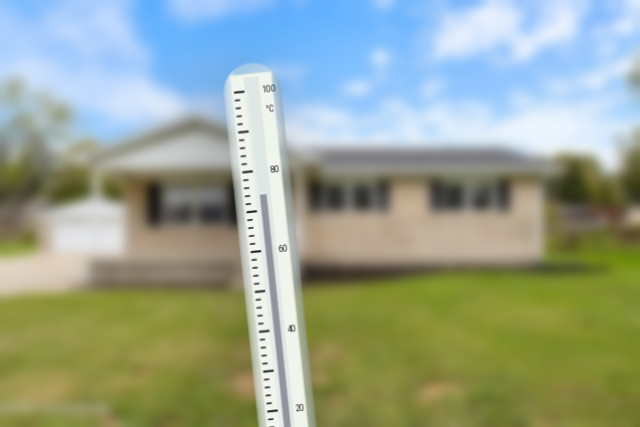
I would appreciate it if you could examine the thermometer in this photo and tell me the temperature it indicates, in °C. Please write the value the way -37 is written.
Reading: 74
